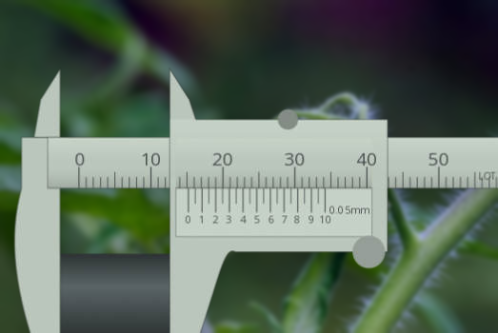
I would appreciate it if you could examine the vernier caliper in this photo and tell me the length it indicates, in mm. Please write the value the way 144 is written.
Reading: 15.2
